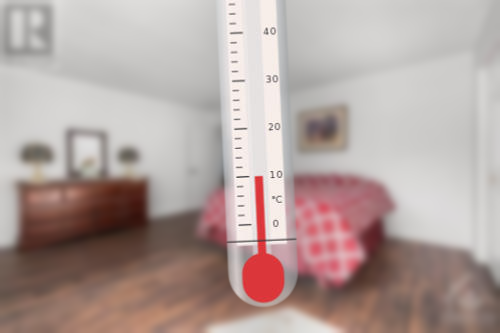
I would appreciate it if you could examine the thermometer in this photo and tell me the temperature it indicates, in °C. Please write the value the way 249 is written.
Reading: 10
